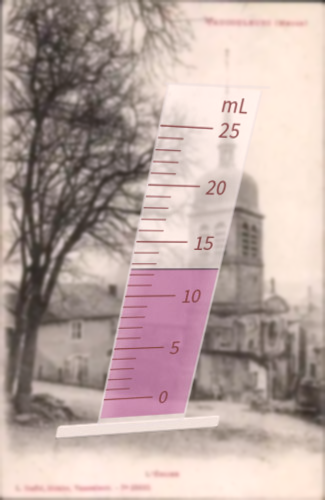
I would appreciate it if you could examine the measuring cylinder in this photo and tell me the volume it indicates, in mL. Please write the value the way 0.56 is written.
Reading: 12.5
